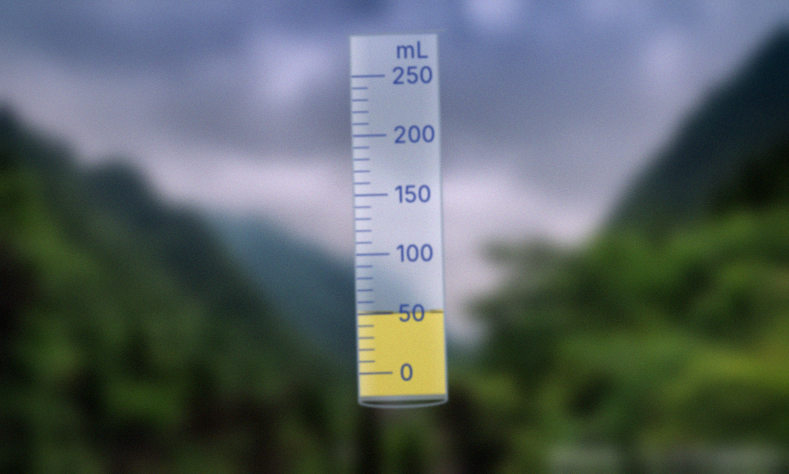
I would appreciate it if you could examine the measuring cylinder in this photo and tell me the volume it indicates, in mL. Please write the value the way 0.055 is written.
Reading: 50
